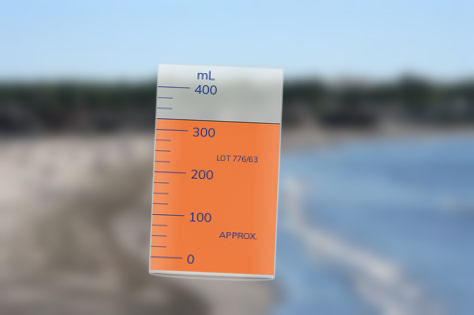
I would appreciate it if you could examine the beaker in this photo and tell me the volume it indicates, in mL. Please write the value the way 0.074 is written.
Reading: 325
